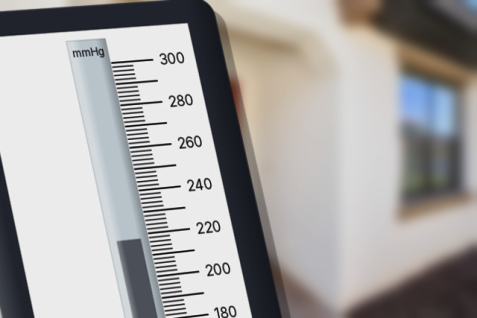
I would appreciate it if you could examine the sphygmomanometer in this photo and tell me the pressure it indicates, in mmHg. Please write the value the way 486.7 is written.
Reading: 218
